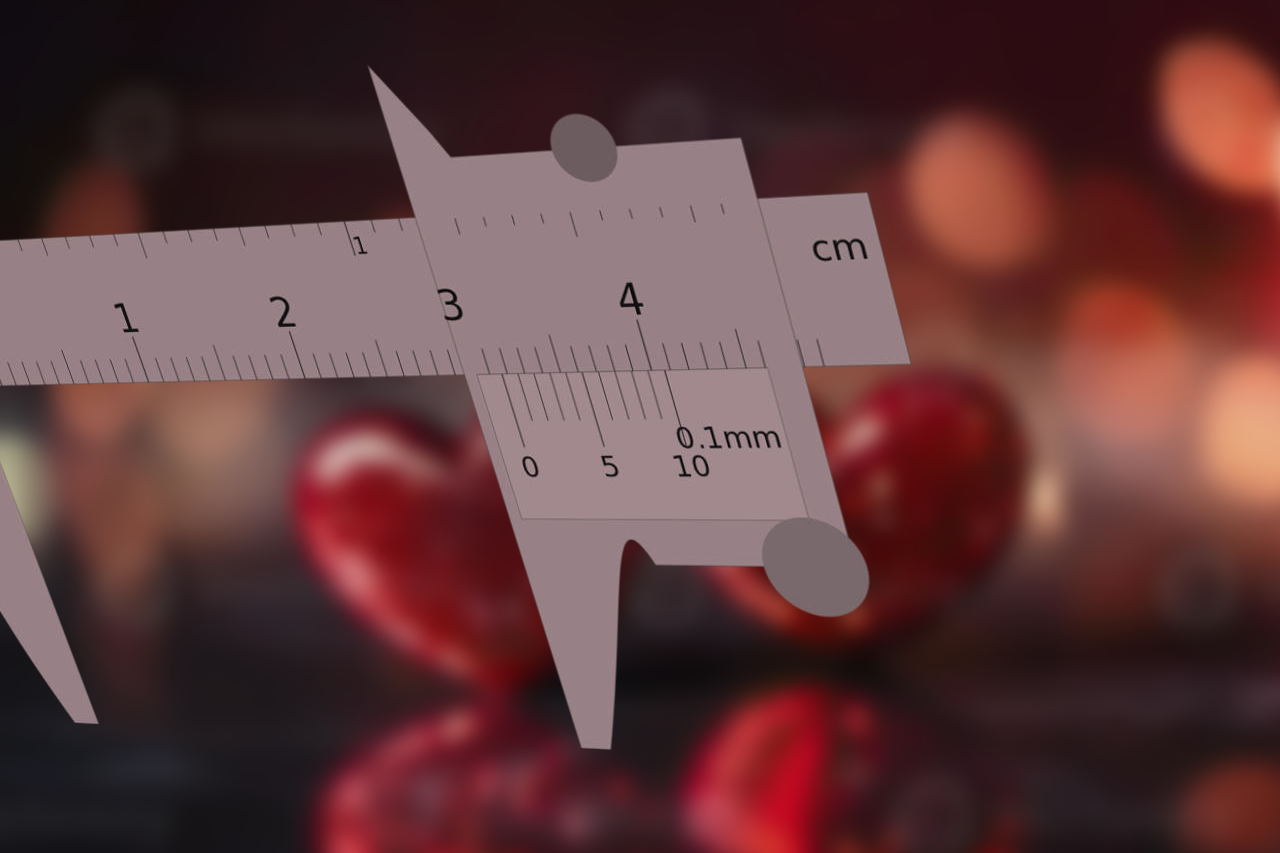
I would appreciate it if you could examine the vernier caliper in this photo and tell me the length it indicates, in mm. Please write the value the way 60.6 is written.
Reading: 31.7
